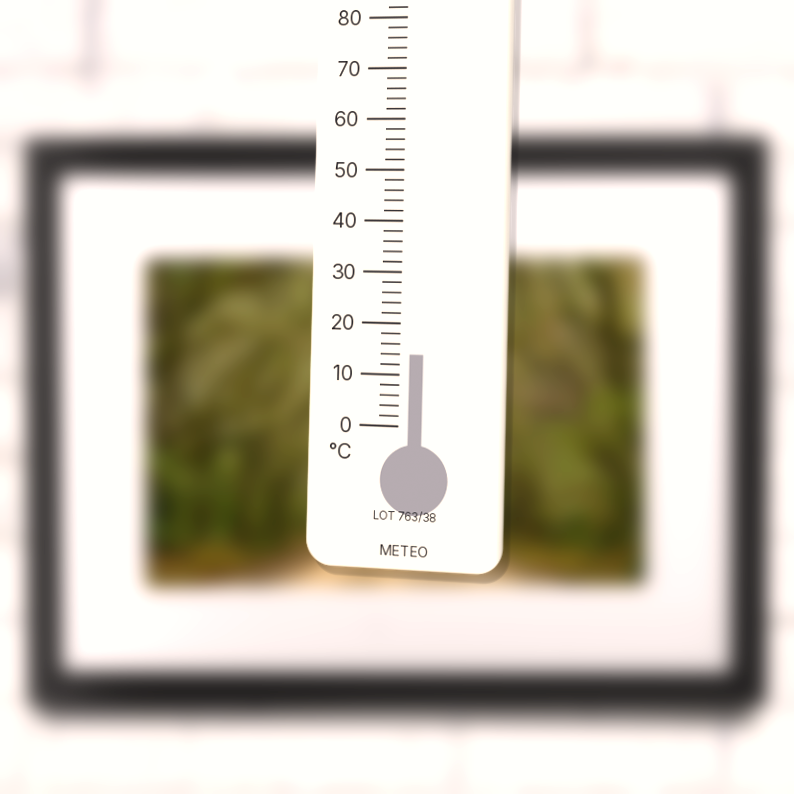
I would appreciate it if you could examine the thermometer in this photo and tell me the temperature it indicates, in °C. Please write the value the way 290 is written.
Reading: 14
